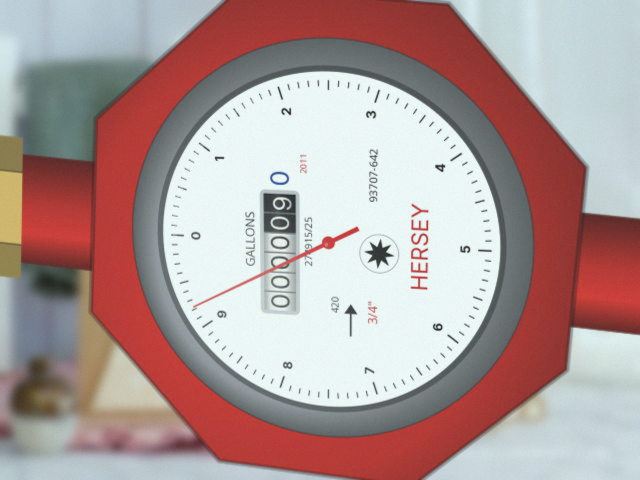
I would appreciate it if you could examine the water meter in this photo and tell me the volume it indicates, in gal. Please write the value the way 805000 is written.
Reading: 89.2
